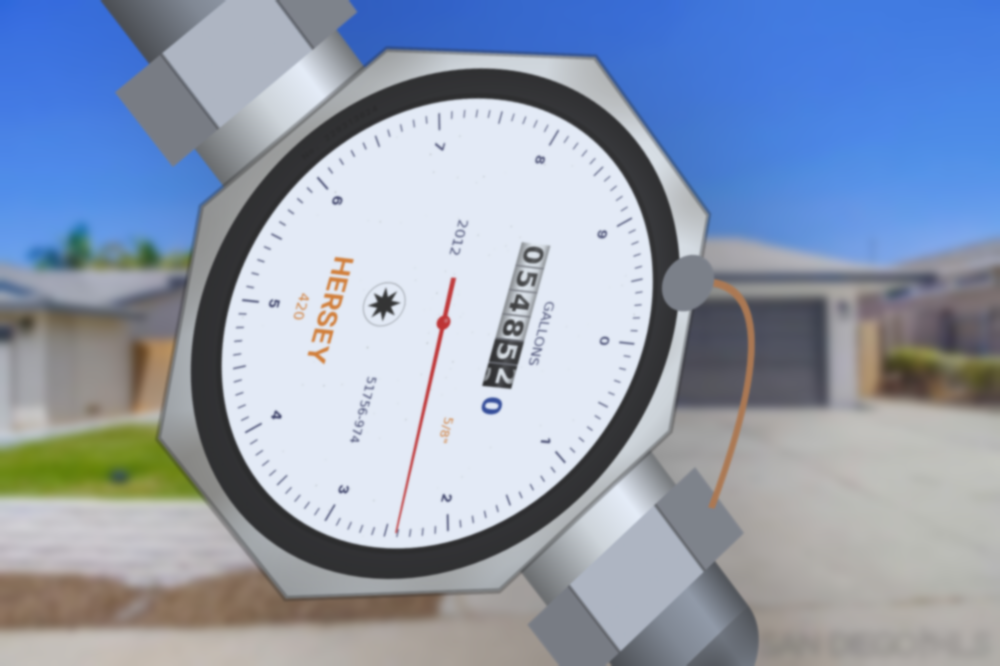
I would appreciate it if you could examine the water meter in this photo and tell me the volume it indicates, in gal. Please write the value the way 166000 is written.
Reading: 548522.4
